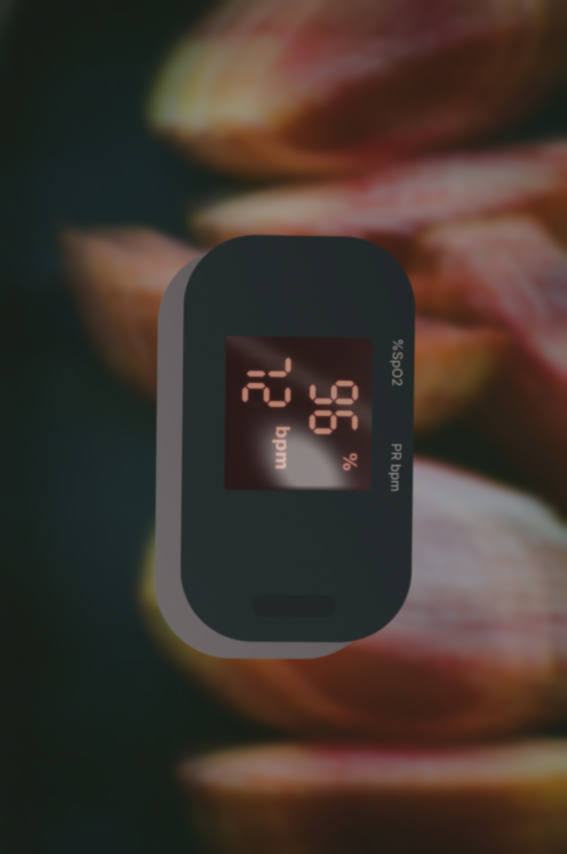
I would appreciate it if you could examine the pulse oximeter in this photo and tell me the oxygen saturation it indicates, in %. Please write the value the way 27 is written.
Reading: 96
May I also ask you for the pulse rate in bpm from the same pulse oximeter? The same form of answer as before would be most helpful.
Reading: 72
